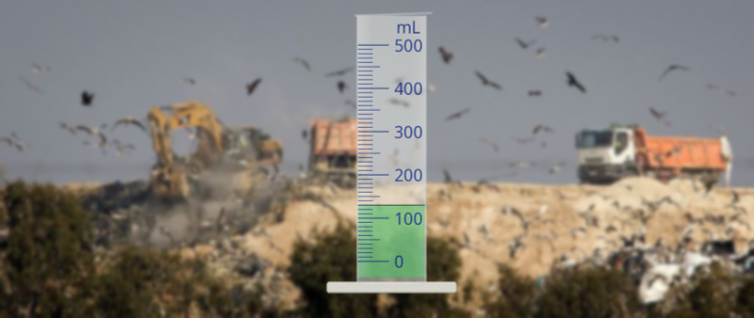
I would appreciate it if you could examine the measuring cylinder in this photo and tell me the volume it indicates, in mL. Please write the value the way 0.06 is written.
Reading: 130
